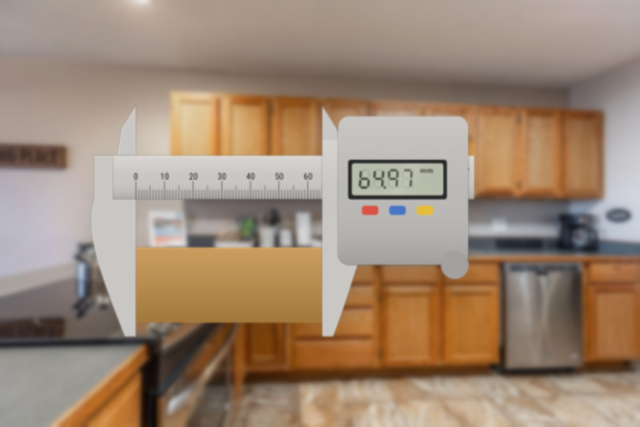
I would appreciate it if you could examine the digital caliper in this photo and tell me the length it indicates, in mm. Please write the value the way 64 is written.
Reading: 64.97
